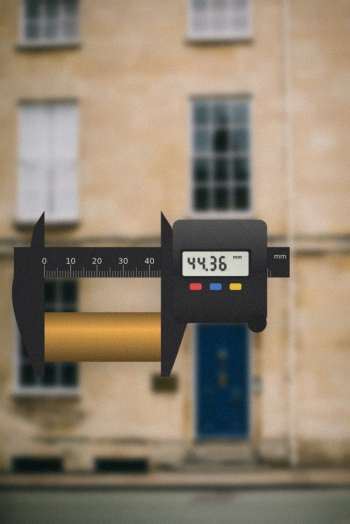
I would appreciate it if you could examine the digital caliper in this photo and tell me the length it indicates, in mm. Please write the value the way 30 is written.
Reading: 44.36
